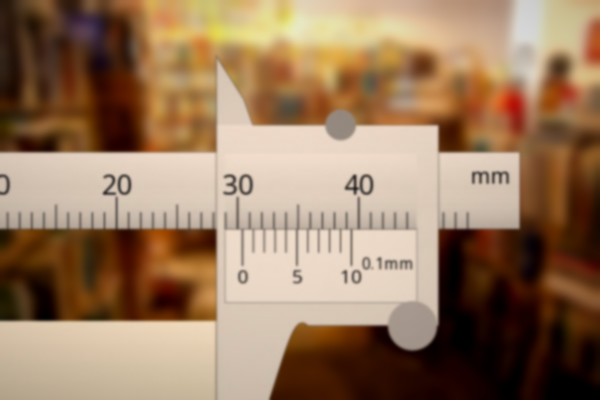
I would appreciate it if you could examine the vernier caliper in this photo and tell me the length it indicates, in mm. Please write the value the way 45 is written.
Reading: 30.4
